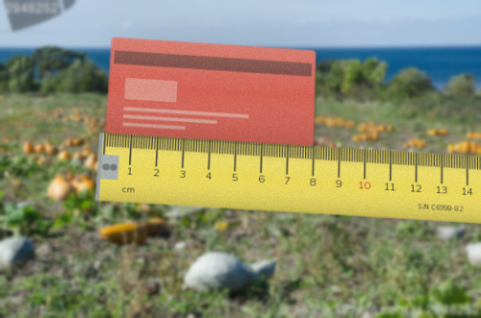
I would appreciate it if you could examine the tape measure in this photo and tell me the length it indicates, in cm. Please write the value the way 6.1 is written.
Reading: 8
